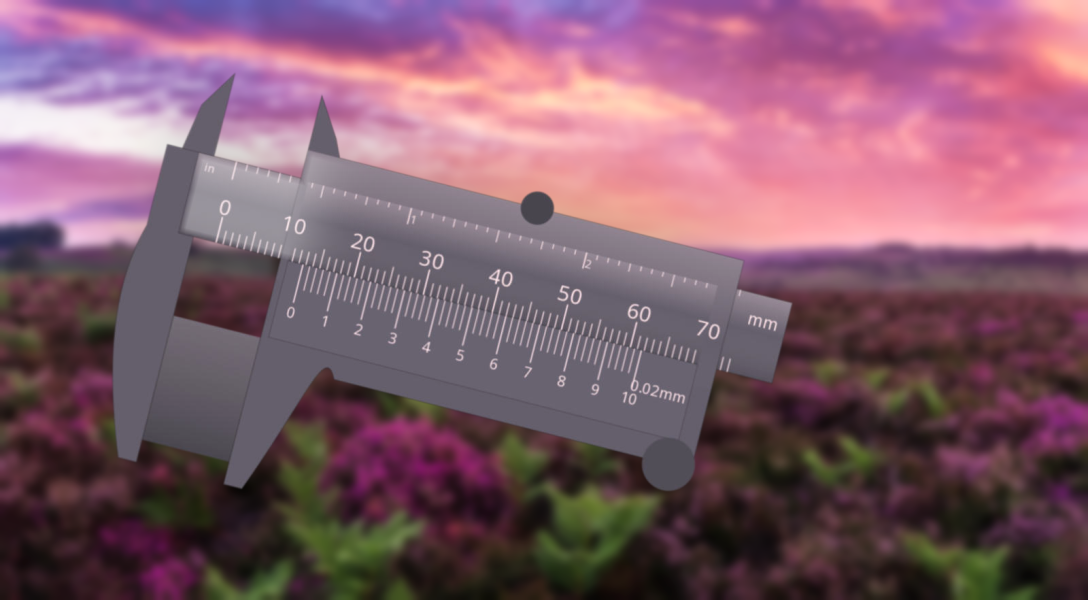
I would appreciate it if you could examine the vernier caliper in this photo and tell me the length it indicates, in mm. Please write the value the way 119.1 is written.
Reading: 12.6
